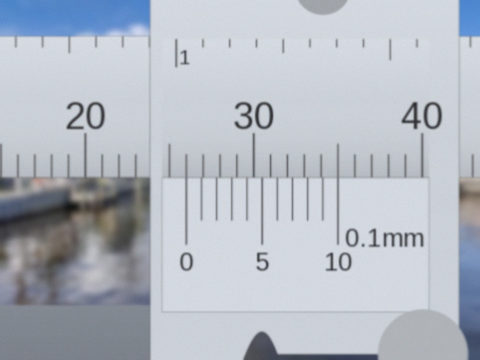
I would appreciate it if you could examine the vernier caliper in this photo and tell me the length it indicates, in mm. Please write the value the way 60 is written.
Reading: 26.0
